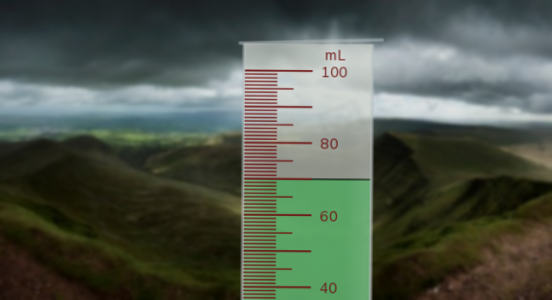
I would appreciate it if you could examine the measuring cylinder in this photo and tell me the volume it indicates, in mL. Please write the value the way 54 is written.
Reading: 70
